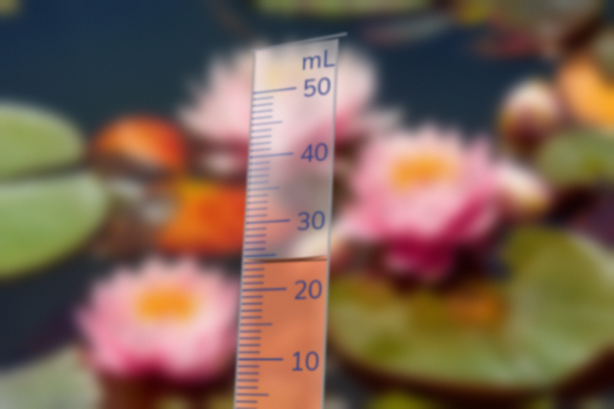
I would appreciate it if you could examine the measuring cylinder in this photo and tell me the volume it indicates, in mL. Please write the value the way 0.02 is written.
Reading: 24
